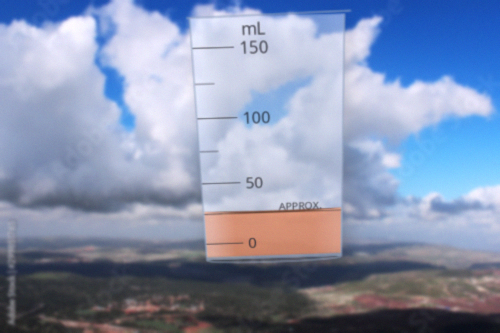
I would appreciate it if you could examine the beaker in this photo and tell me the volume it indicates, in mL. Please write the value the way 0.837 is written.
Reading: 25
